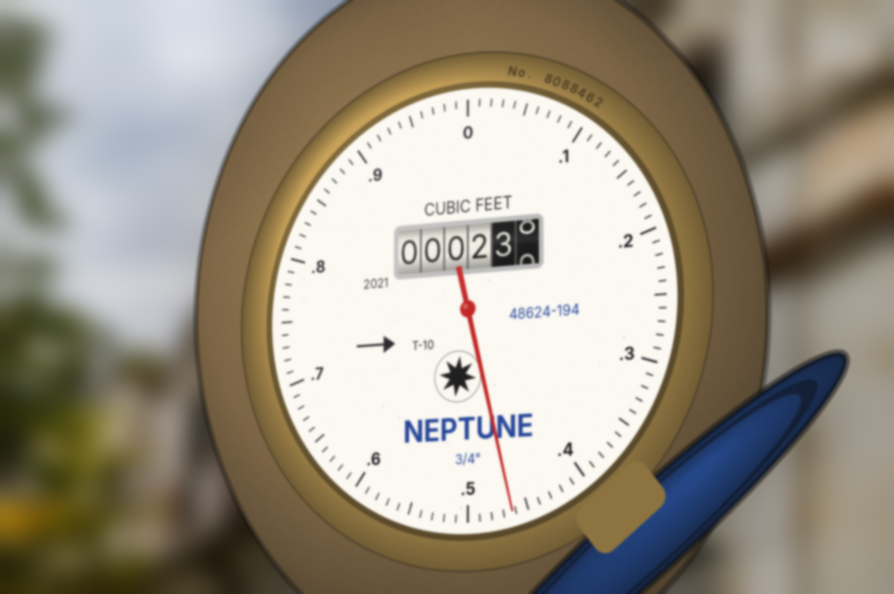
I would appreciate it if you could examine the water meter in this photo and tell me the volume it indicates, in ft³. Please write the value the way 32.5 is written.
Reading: 238.46
